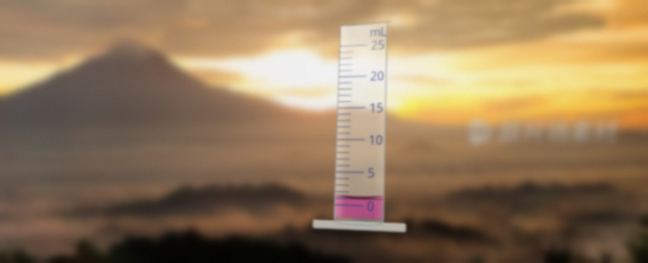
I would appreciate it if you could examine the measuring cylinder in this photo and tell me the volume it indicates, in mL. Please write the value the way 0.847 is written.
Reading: 1
